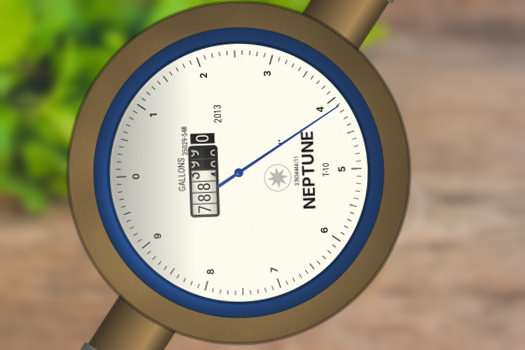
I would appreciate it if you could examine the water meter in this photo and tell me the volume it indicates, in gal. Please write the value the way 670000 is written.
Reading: 7883994.1
